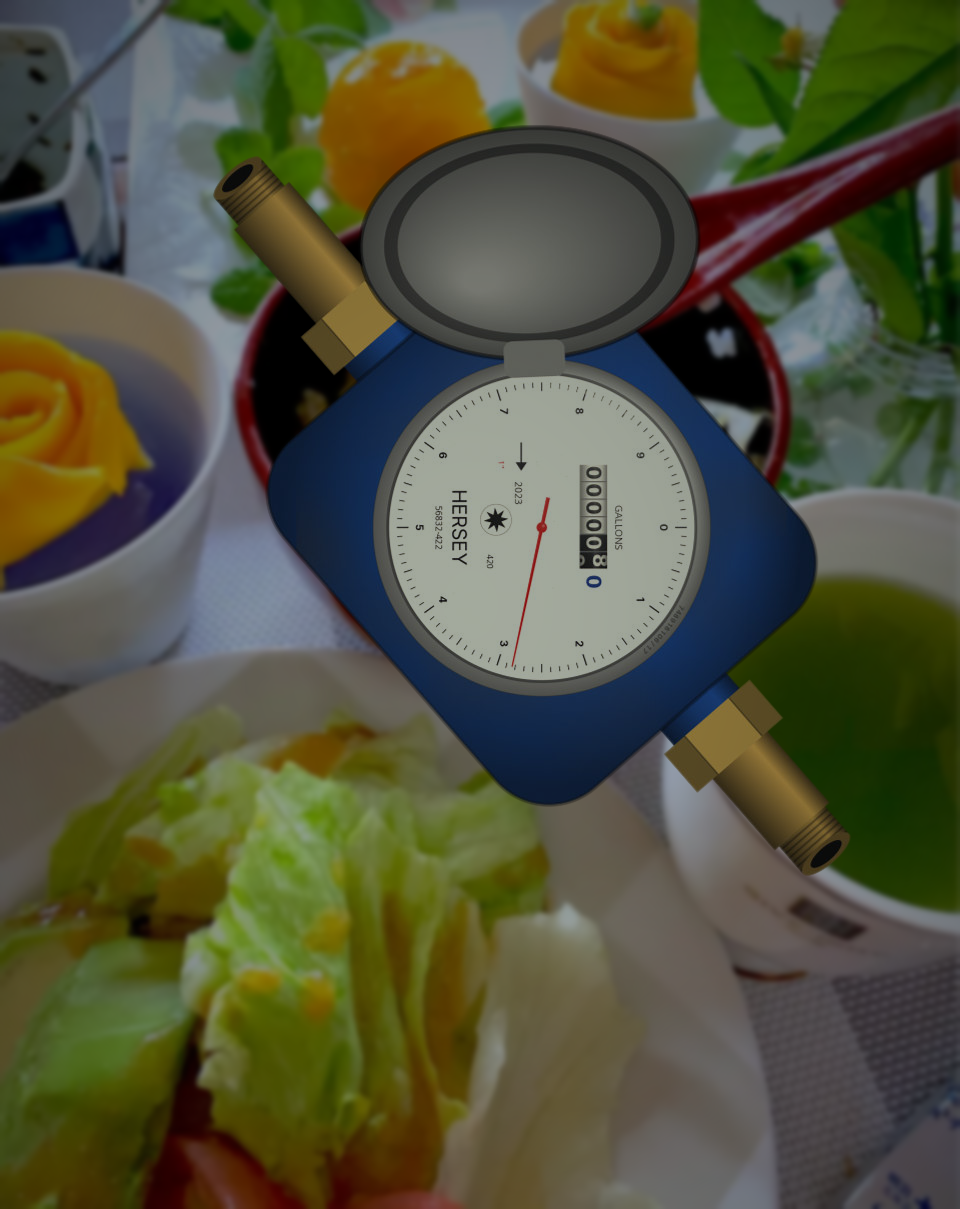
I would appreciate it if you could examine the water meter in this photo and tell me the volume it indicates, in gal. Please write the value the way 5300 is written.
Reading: 82.8
